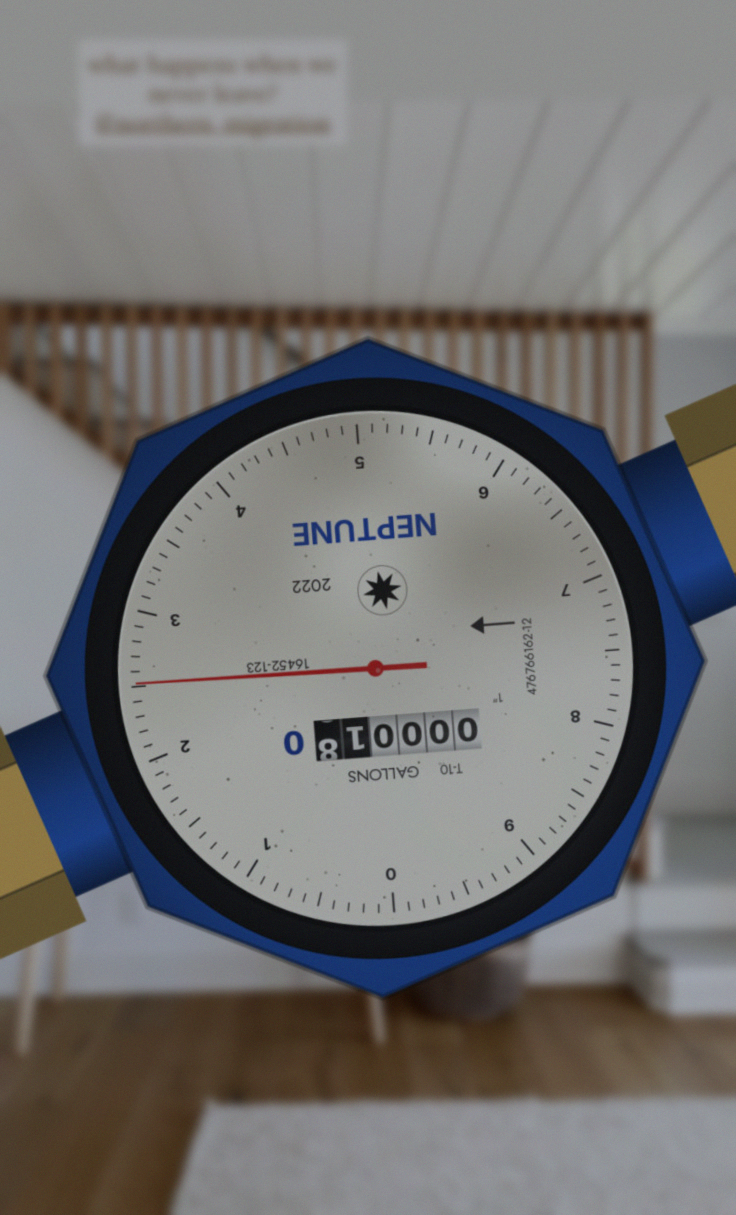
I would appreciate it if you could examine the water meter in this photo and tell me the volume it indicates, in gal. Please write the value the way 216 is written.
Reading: 182.5
